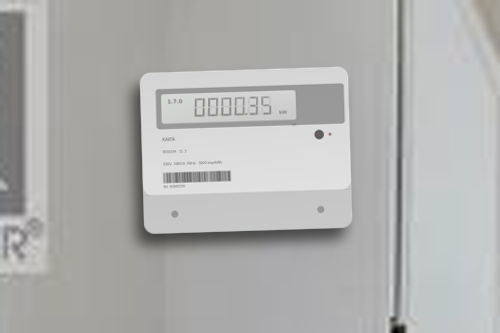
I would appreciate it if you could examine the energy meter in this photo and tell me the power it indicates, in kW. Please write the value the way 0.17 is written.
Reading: 0.35
